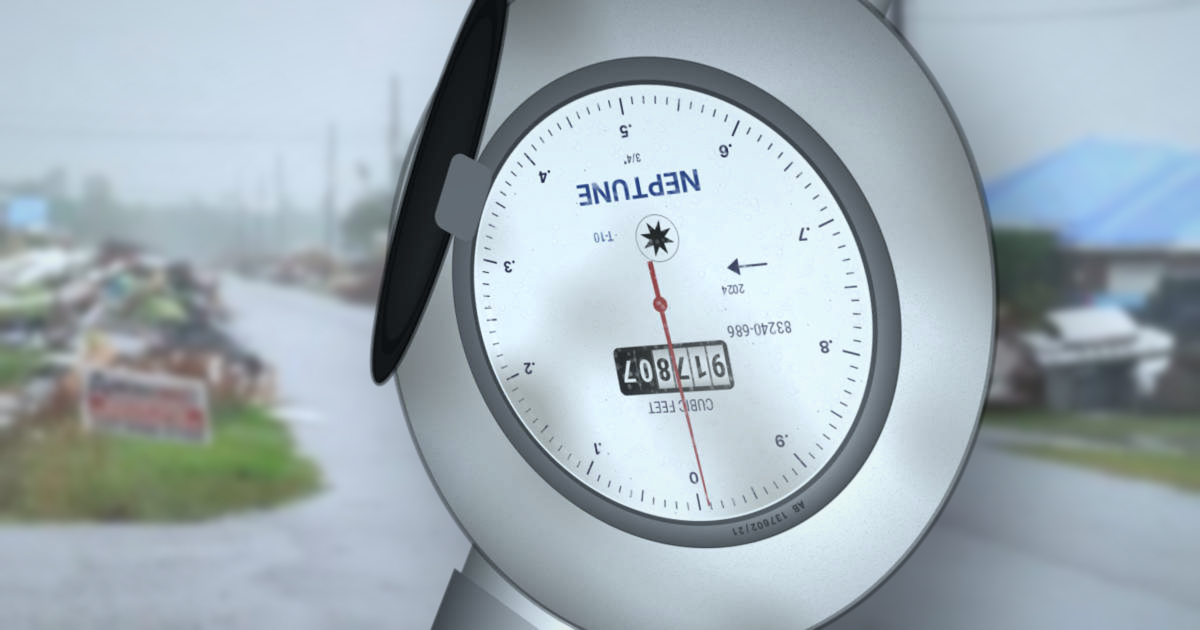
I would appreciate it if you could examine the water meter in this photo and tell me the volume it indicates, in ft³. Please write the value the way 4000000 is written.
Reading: 917806.99
